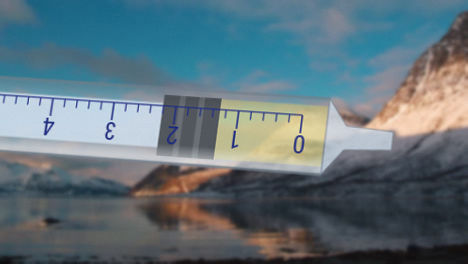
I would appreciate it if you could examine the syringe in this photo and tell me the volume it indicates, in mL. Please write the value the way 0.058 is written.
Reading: 1.3
